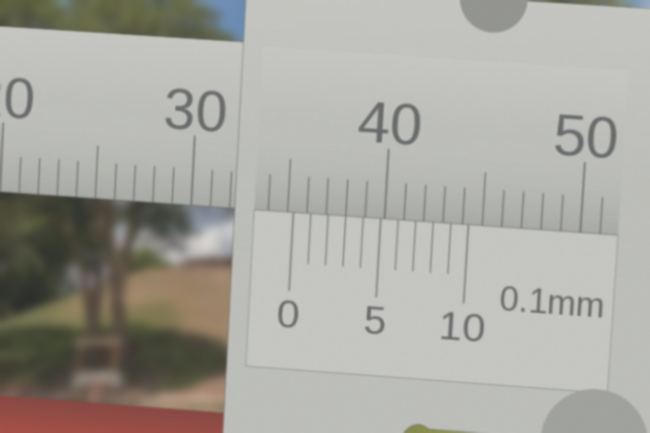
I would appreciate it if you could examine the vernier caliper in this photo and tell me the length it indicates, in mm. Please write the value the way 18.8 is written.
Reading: 35.3
